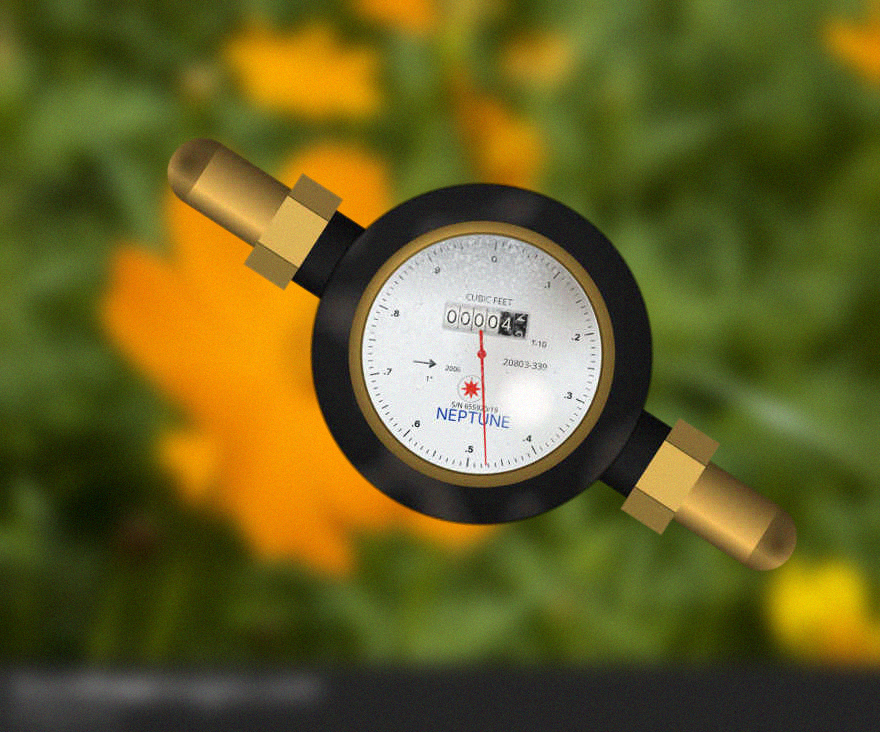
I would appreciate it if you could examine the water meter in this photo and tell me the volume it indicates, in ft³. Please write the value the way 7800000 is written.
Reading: 42.47
